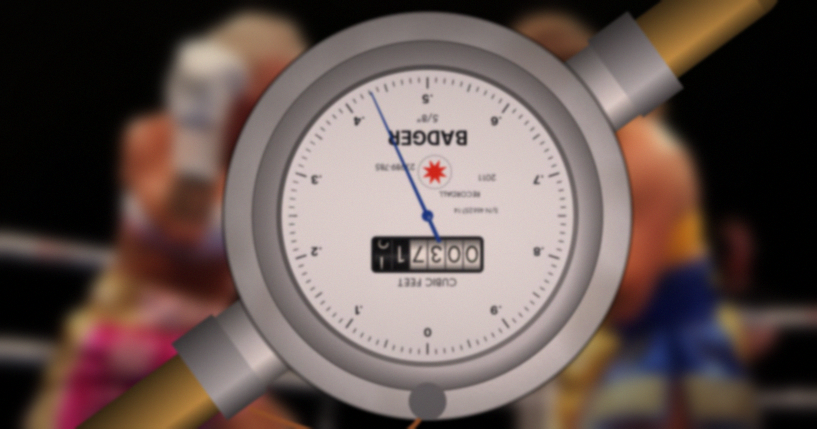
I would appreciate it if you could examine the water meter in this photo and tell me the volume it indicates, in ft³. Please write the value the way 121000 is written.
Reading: 3711.43
